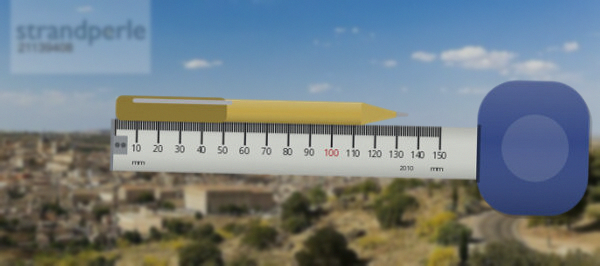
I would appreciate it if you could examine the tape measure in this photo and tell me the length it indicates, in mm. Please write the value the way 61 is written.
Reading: 135
